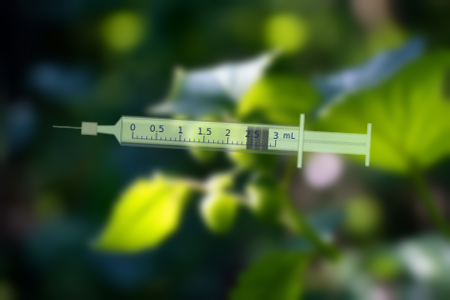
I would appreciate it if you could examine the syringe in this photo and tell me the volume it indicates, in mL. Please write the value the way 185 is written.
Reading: 2.4
